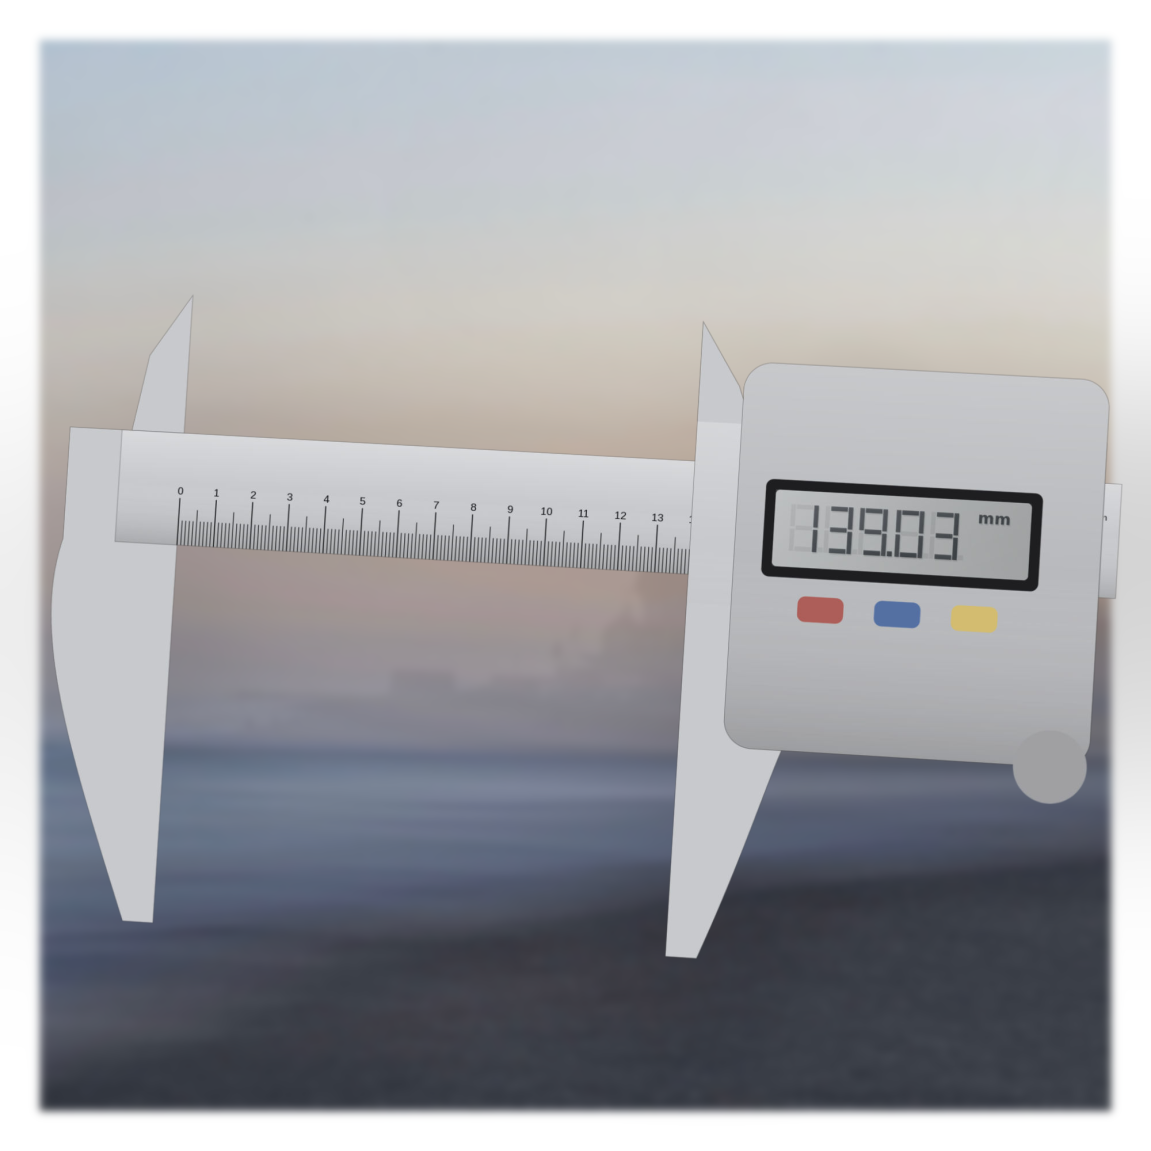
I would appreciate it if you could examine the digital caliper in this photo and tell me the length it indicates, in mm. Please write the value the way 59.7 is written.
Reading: 139.03
